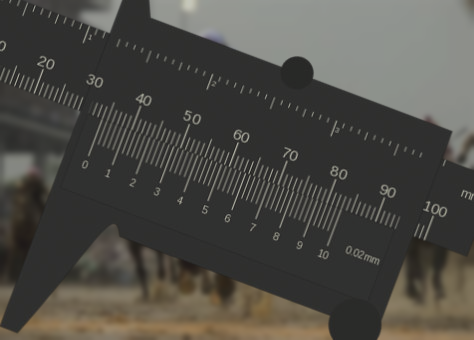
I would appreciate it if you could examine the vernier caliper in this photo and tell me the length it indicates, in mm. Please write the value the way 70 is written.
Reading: 34.0
